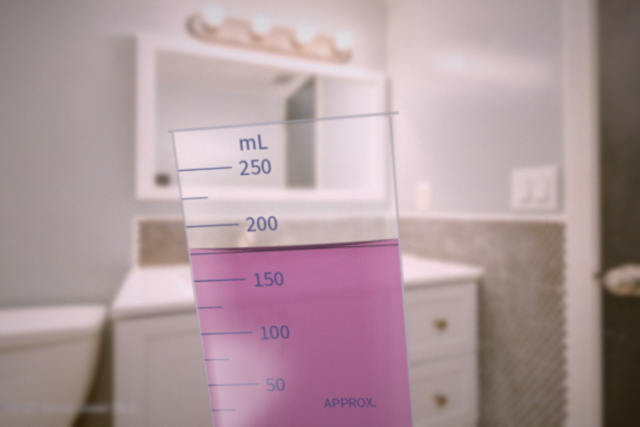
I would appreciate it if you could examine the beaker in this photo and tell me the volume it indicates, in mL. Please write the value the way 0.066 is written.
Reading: 175
